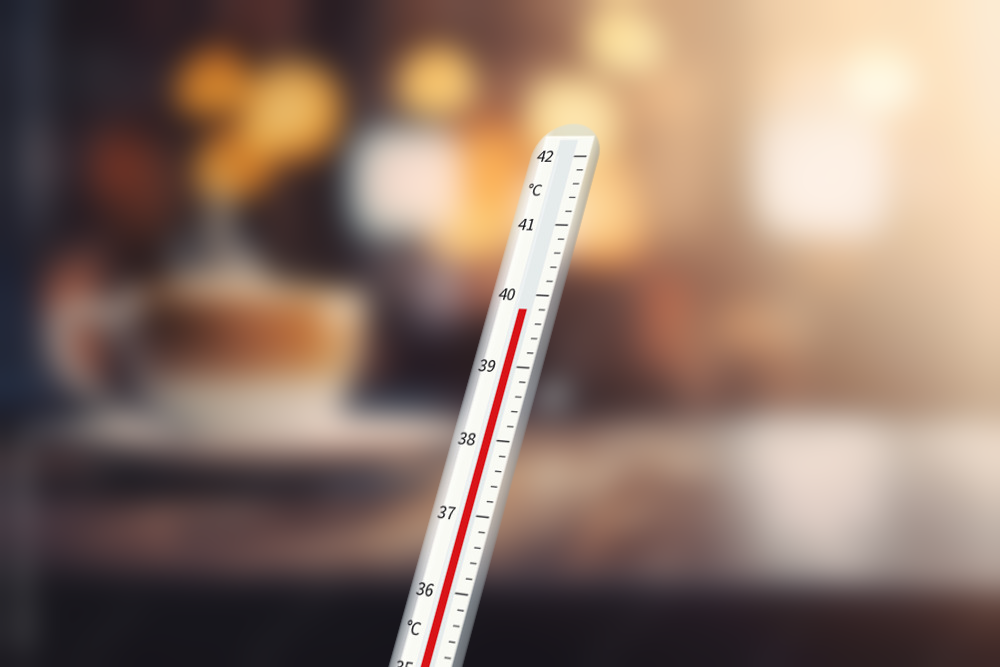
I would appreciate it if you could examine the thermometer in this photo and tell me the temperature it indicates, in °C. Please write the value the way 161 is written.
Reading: 39.8
